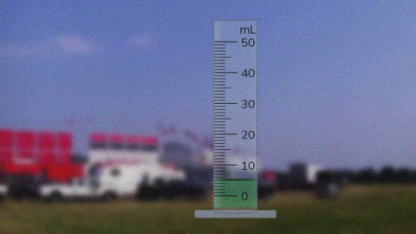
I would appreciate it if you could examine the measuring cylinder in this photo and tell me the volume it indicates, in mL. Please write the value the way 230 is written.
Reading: 5
